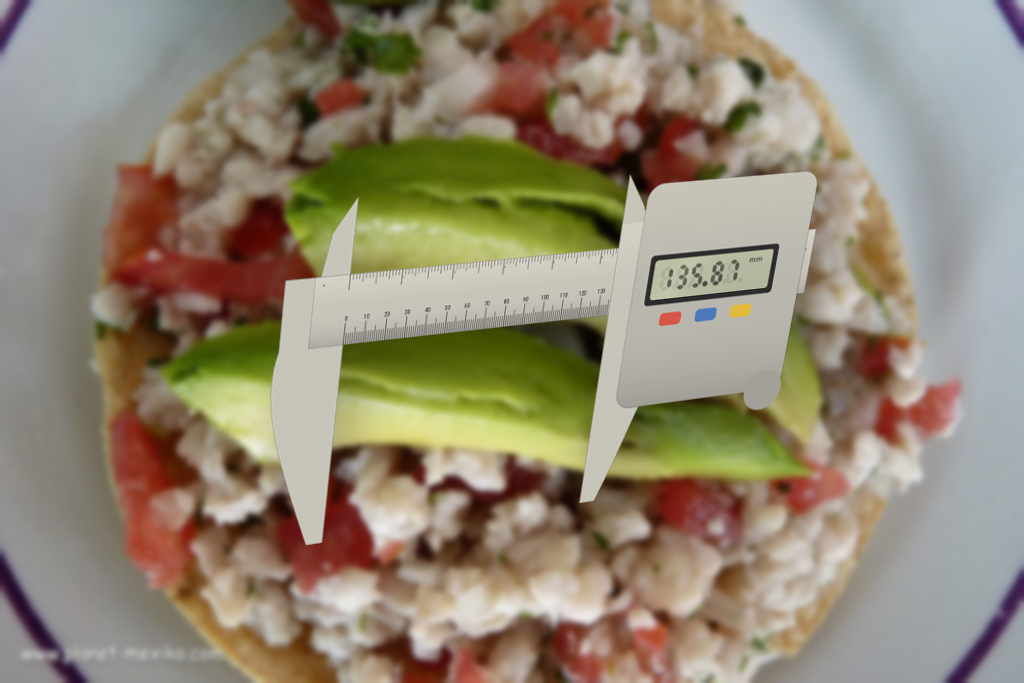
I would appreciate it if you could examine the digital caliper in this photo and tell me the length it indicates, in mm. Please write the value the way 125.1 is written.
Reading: 135.87
